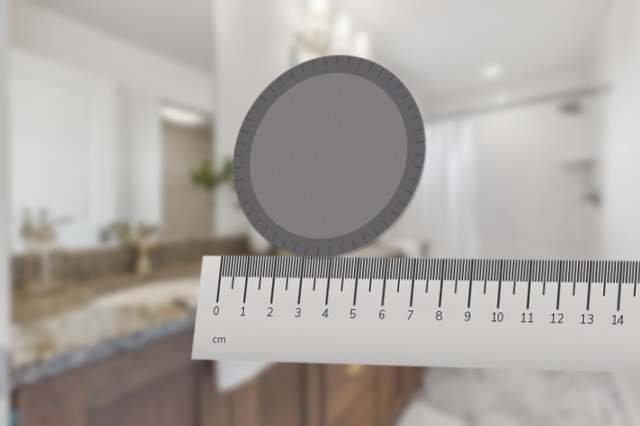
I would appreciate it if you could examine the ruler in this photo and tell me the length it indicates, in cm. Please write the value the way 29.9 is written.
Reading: 7
